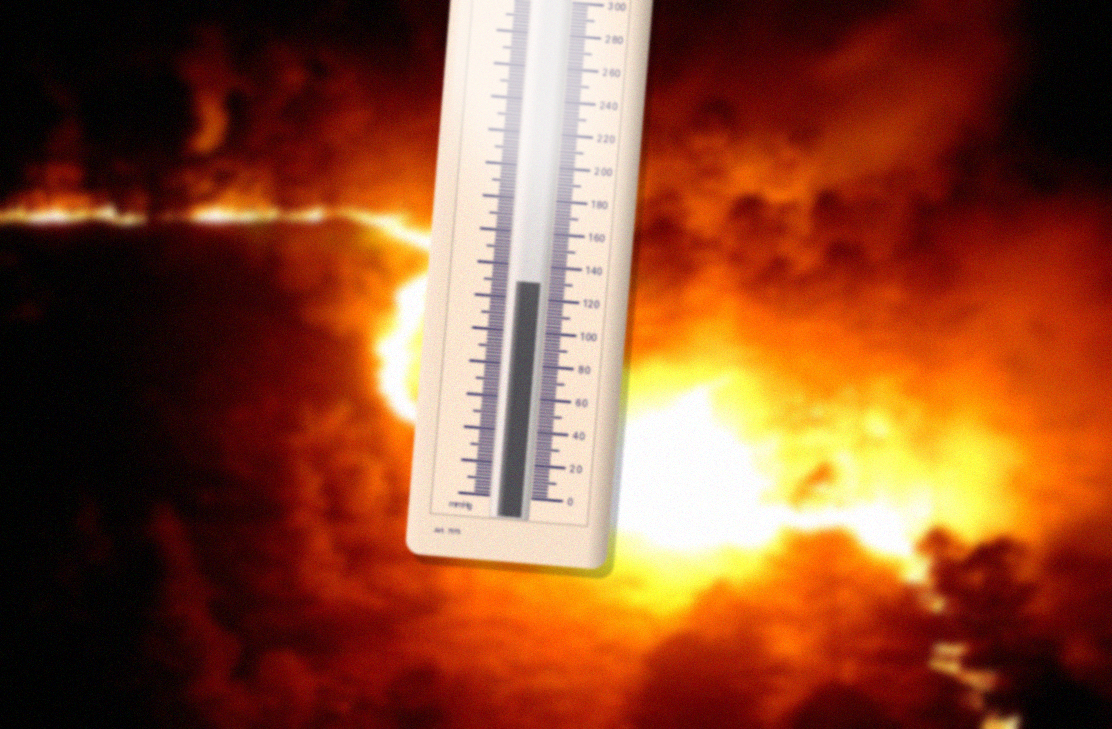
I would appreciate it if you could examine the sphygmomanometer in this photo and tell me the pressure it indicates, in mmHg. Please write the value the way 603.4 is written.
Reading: 130
